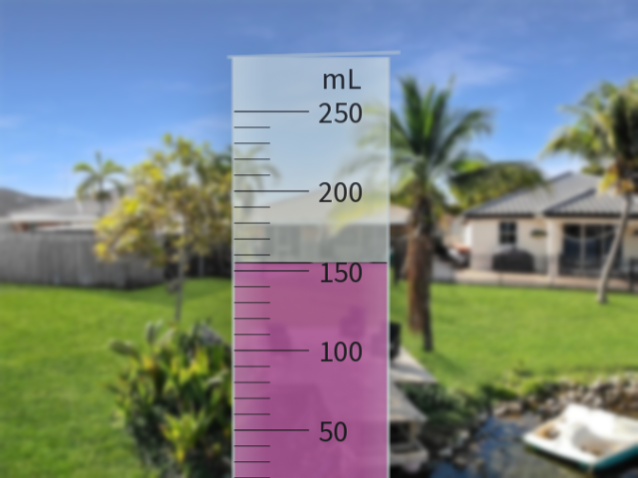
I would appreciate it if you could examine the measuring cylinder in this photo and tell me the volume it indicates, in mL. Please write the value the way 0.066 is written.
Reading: 155
